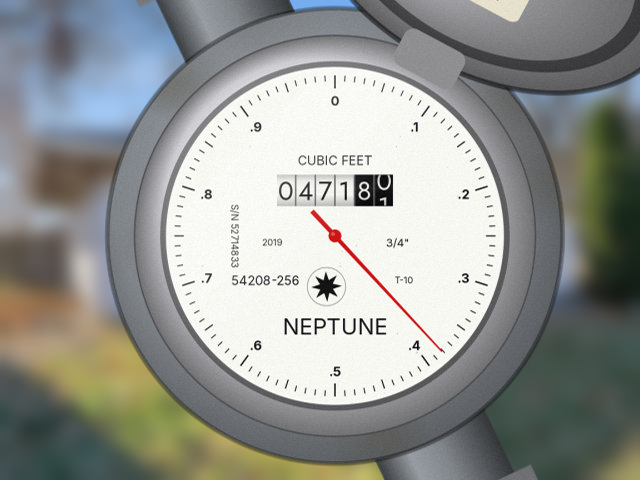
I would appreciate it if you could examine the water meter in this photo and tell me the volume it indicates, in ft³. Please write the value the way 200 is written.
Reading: 47180.38
